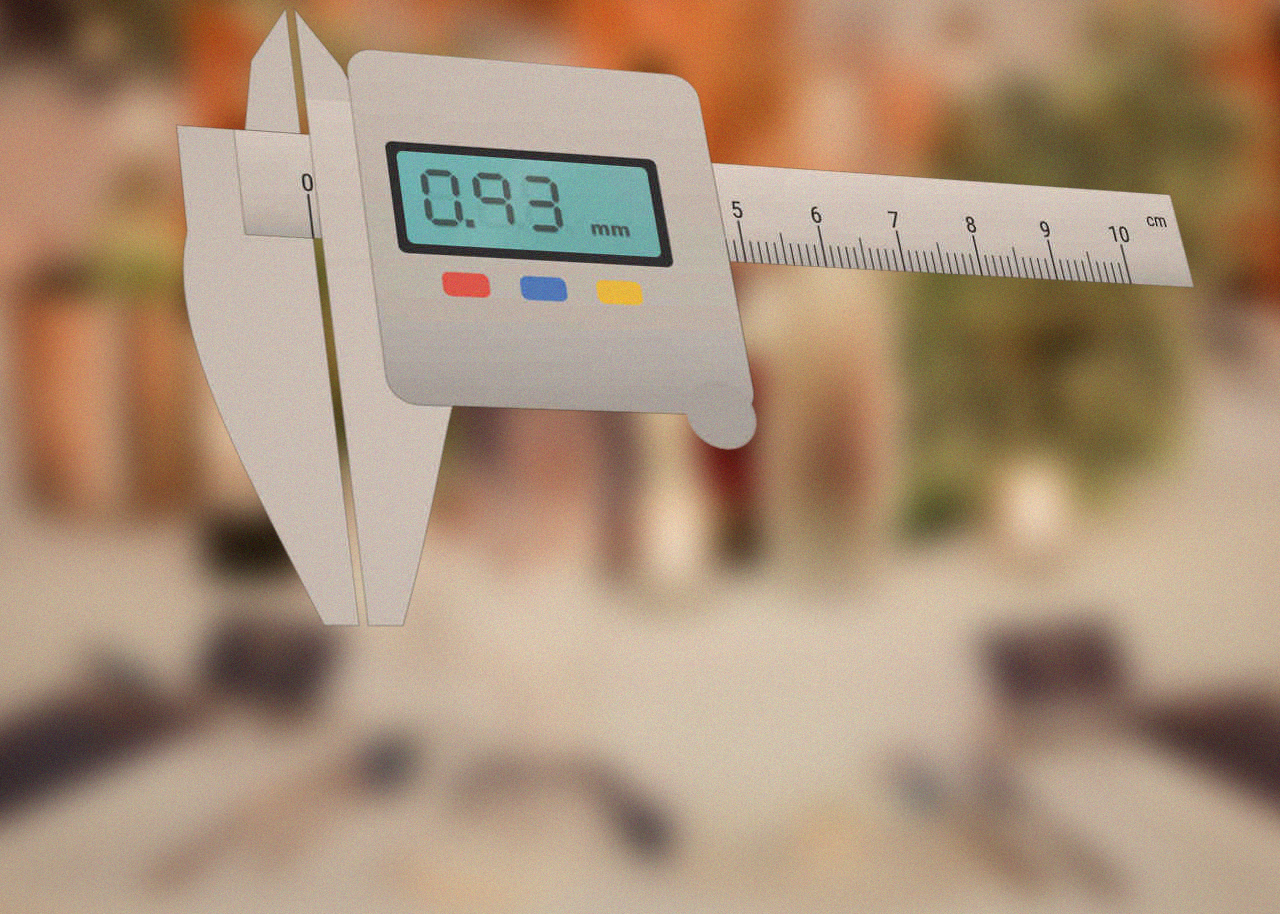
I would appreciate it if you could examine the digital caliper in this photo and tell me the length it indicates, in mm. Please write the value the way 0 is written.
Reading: 0.93
